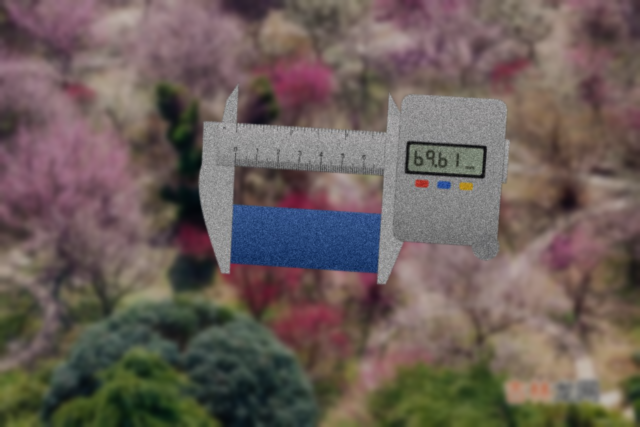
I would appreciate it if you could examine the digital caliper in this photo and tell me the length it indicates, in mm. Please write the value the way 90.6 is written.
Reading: 69.61
